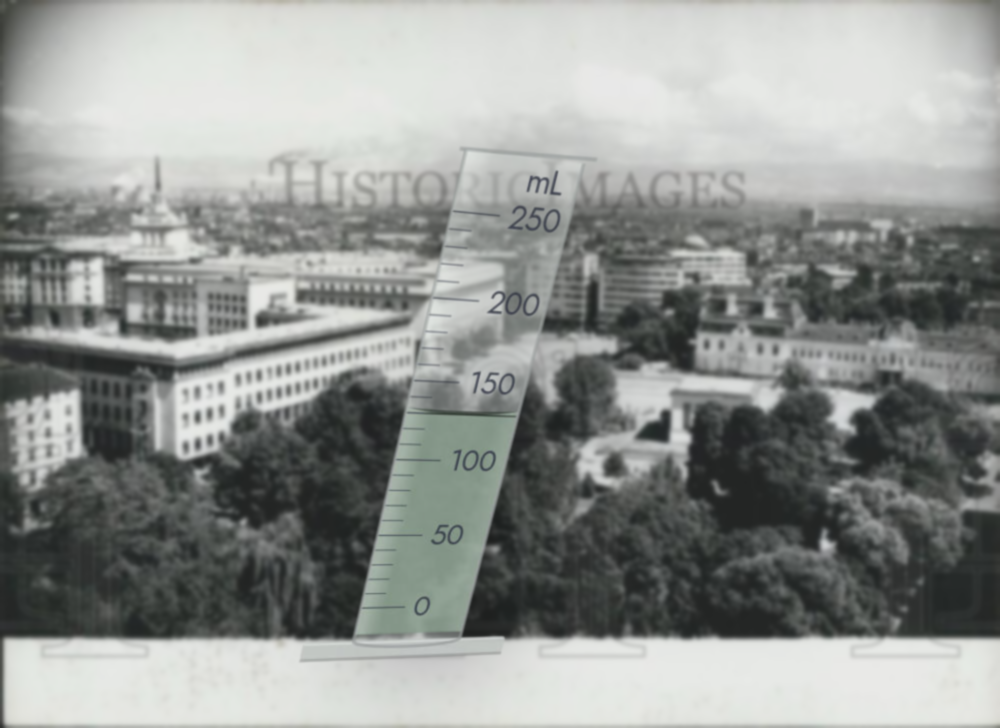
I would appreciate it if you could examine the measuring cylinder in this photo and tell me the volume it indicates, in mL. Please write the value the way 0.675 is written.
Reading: 130
